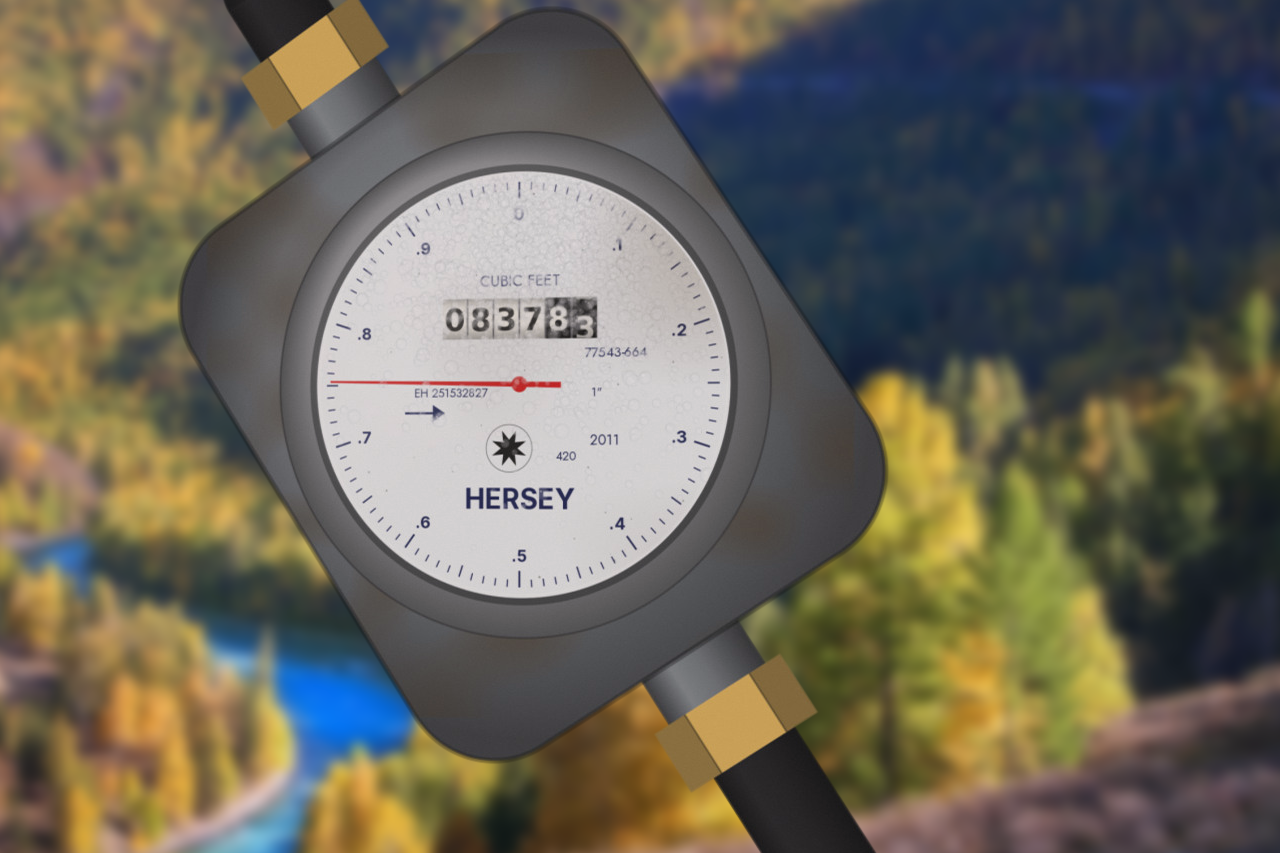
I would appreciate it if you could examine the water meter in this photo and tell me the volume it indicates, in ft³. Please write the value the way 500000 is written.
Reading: 83782.75
